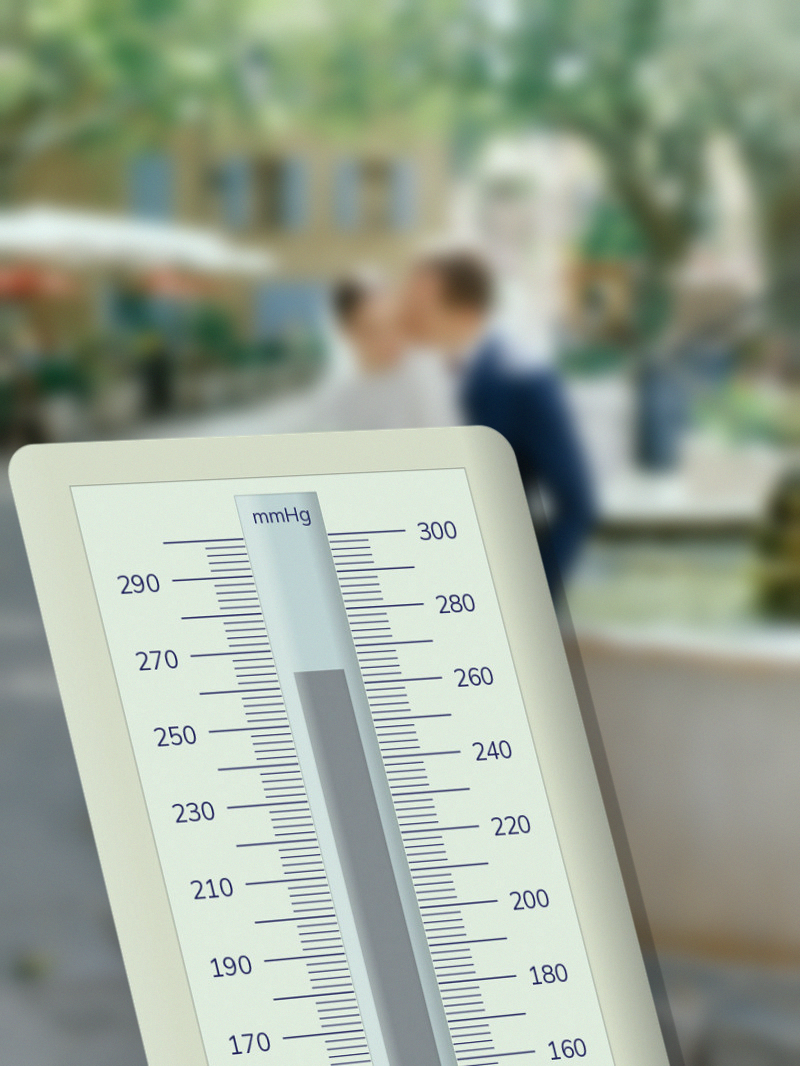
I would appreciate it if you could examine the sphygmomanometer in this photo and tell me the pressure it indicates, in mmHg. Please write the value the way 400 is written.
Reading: 264
